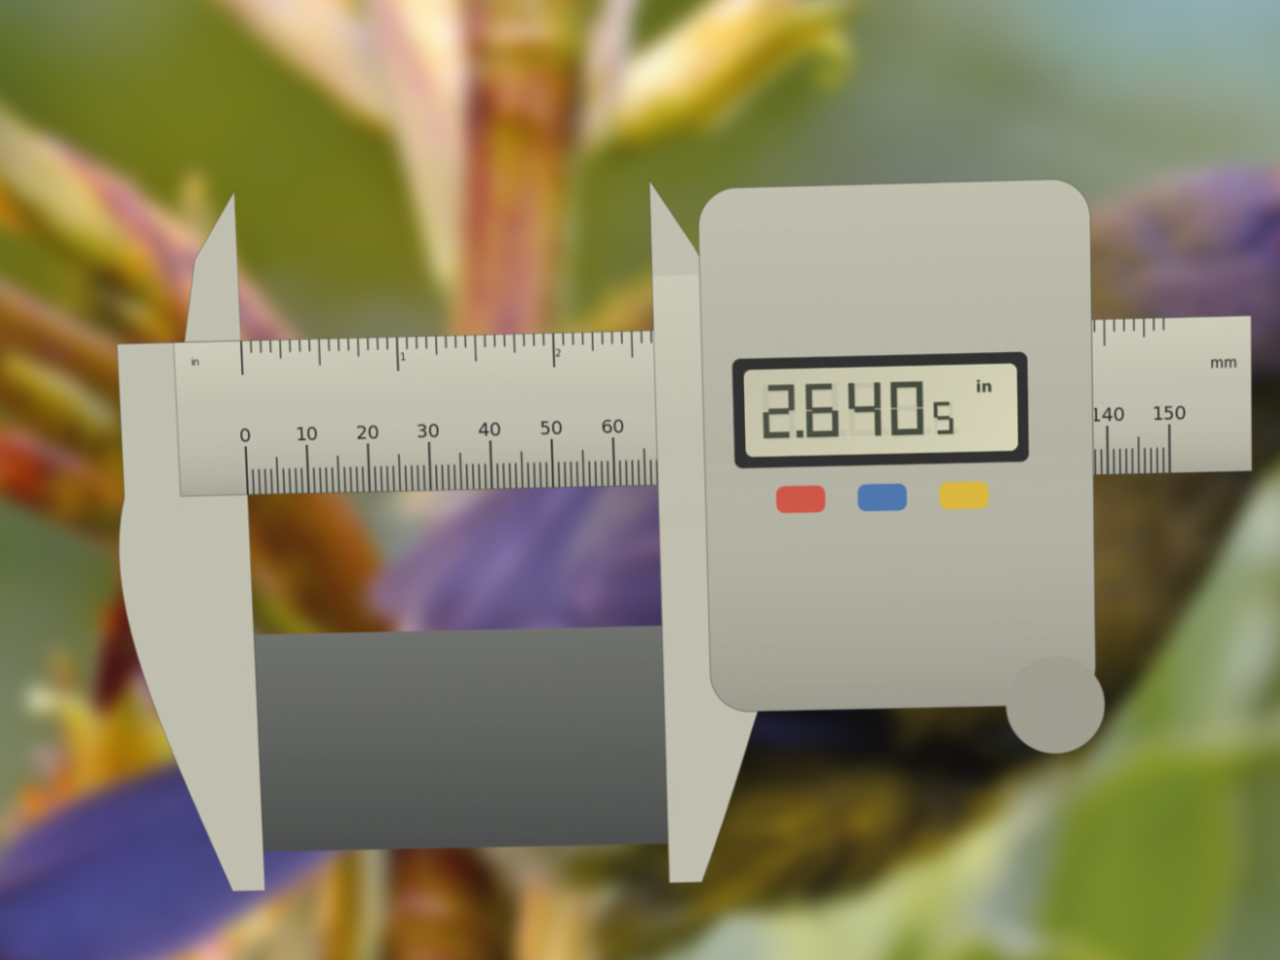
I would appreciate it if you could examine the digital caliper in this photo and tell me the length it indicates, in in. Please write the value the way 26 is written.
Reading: 2.6405
